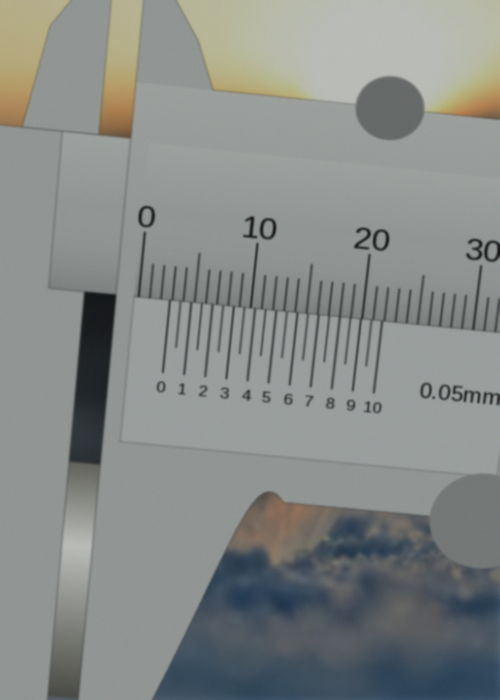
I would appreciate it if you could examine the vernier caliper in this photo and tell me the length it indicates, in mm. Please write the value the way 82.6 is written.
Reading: 2.8
